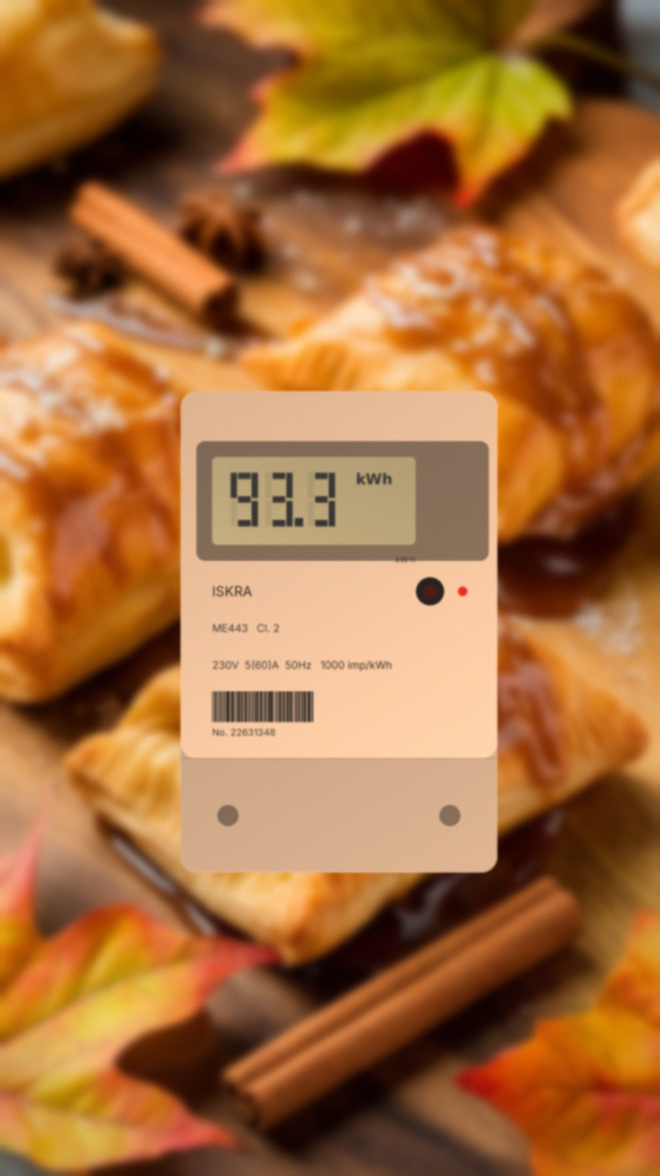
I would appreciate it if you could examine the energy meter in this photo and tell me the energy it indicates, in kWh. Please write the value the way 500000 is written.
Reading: 93.3
